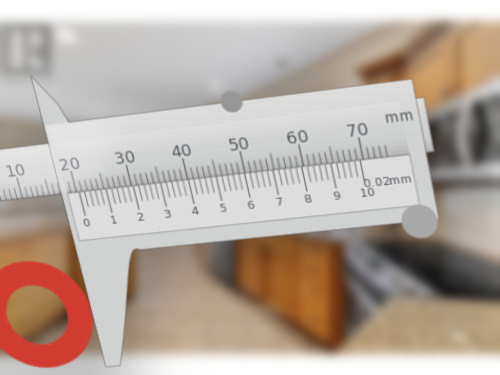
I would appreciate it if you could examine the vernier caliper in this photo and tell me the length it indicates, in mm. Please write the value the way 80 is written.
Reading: 20.5
